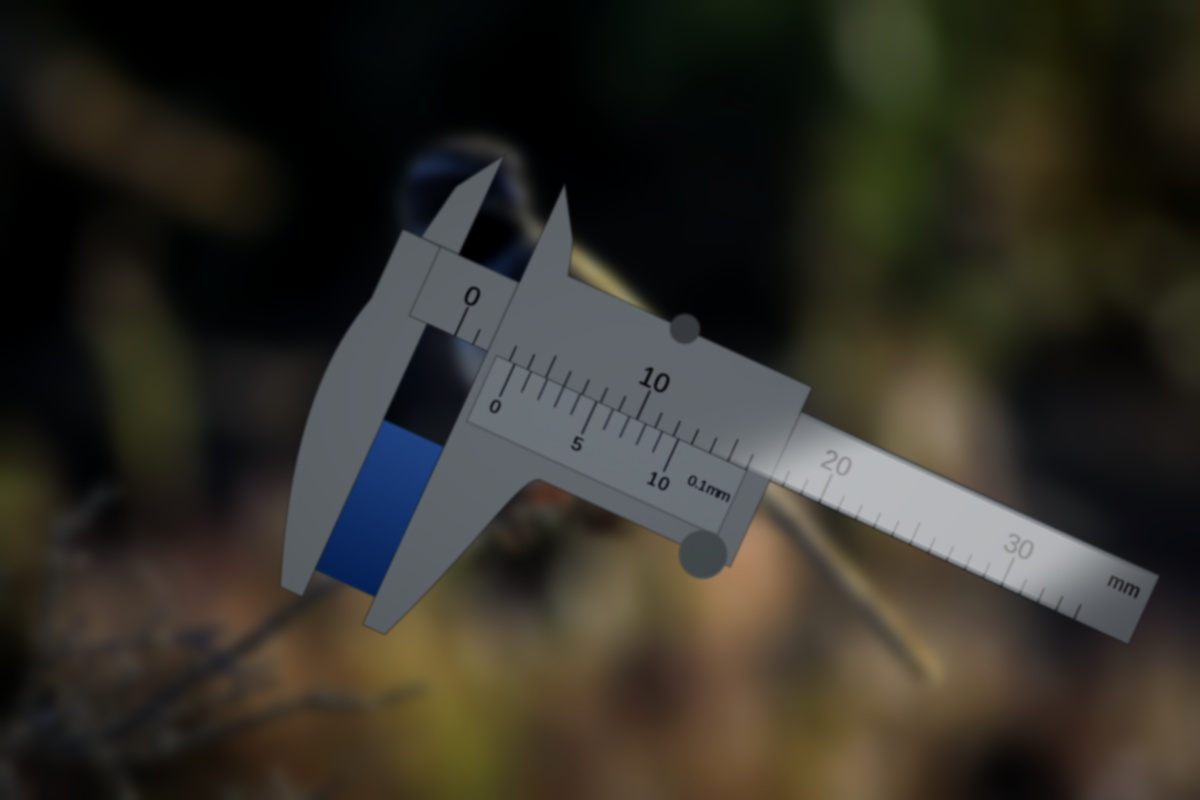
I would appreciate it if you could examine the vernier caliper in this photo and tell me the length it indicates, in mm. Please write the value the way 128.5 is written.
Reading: 3.3
